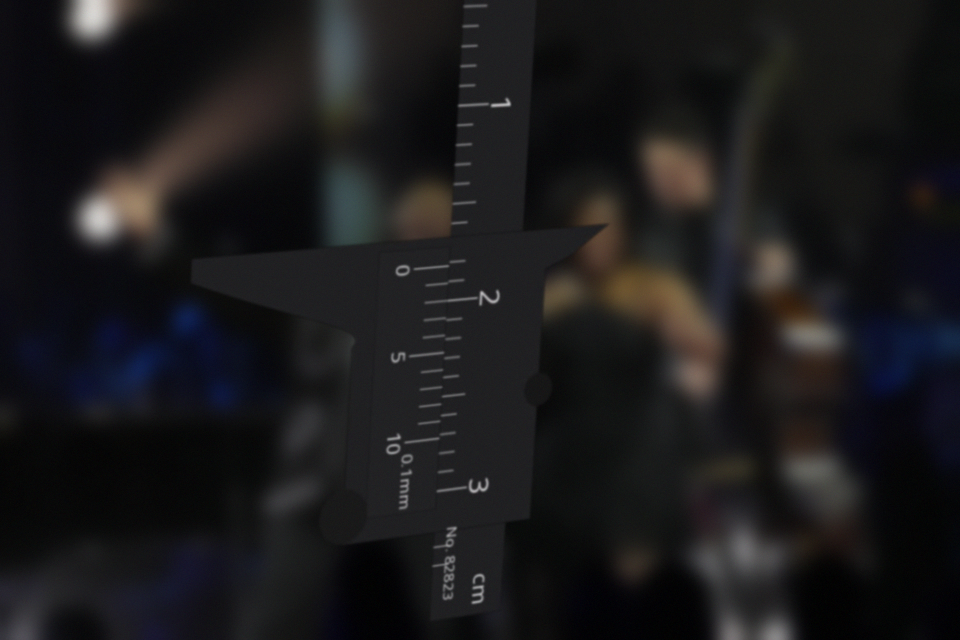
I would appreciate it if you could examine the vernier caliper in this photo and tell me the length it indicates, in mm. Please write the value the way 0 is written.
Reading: 18.2
